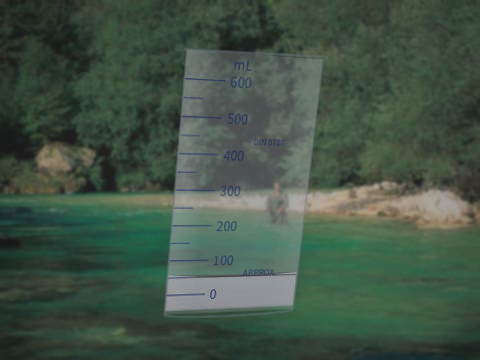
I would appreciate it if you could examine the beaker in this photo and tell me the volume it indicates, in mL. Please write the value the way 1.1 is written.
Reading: 50
